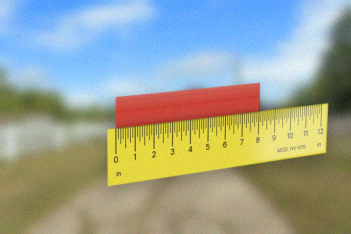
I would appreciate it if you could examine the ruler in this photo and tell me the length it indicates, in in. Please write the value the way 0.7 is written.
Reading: 8
